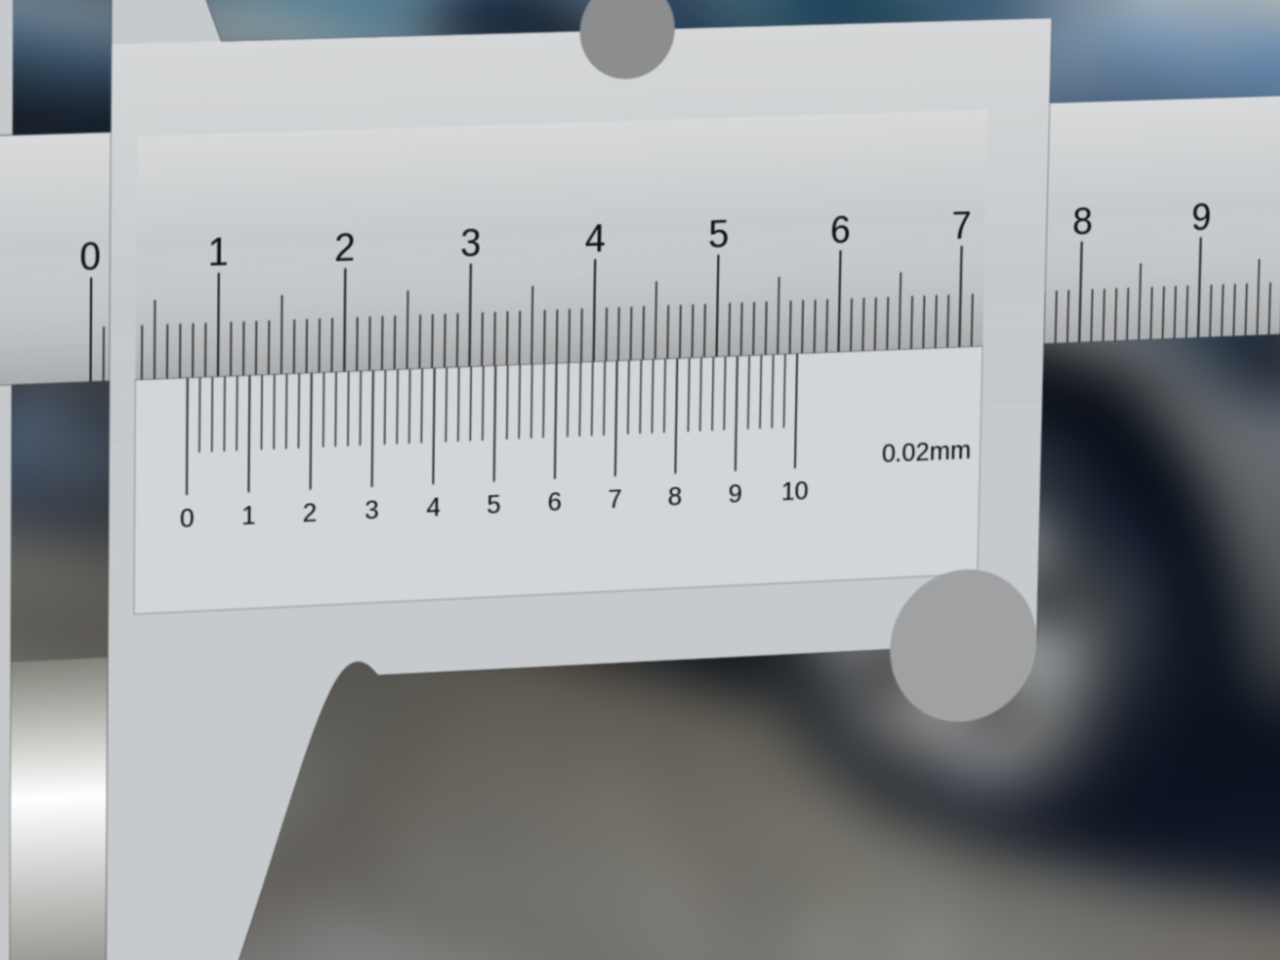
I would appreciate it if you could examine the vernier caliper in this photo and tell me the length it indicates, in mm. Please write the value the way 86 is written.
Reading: 7.6
